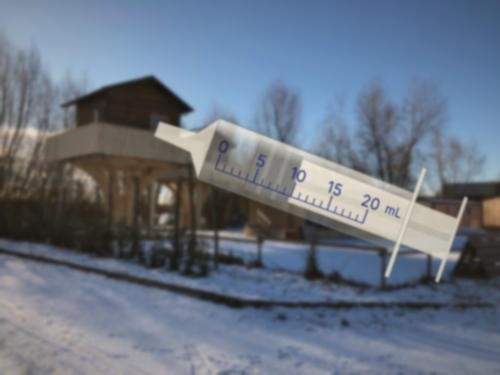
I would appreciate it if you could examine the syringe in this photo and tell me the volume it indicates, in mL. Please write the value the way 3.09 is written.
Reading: 4
